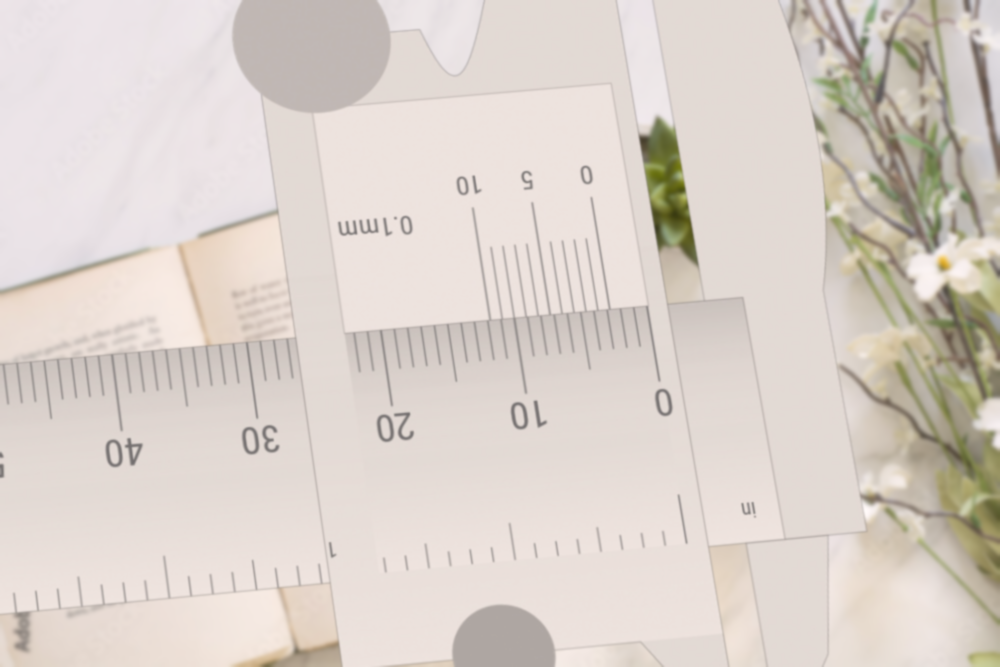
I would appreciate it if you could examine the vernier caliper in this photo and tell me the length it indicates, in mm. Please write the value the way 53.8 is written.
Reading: 2.8
